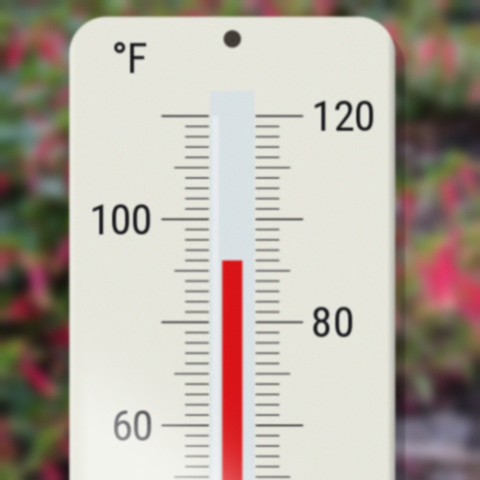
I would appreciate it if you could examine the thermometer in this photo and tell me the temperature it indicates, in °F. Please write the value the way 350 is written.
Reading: 92
